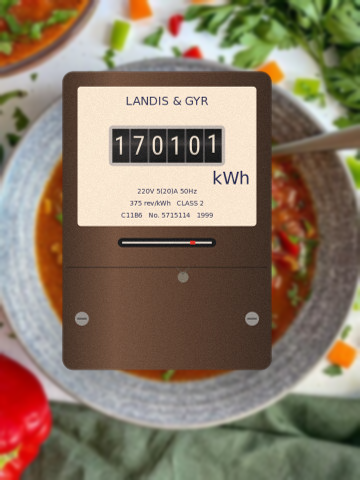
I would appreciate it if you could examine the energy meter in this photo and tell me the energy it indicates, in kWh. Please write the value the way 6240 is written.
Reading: 170101
